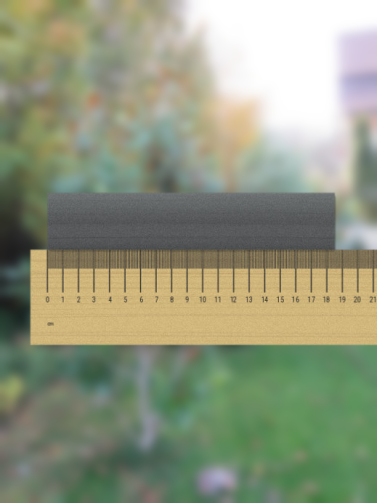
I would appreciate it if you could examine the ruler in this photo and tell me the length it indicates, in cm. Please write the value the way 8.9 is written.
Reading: 18.5
